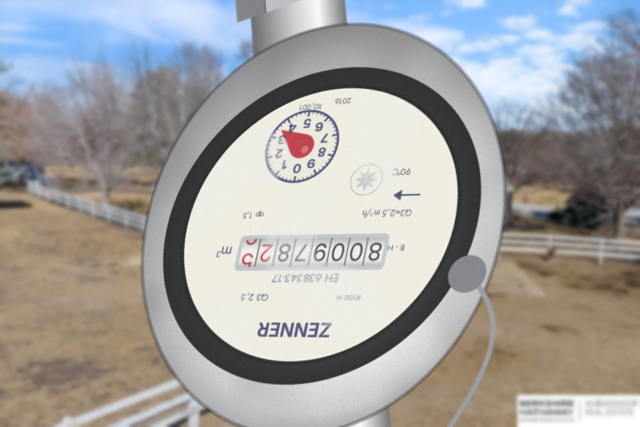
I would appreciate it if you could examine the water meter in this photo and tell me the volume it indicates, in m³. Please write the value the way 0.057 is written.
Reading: 800978.253
